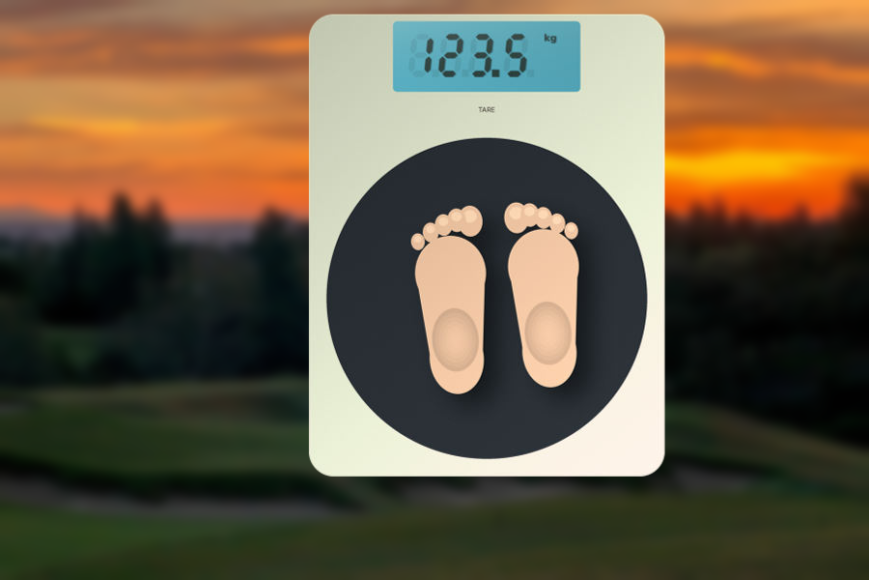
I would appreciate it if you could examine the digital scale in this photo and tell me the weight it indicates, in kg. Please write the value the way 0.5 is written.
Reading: 123.5
